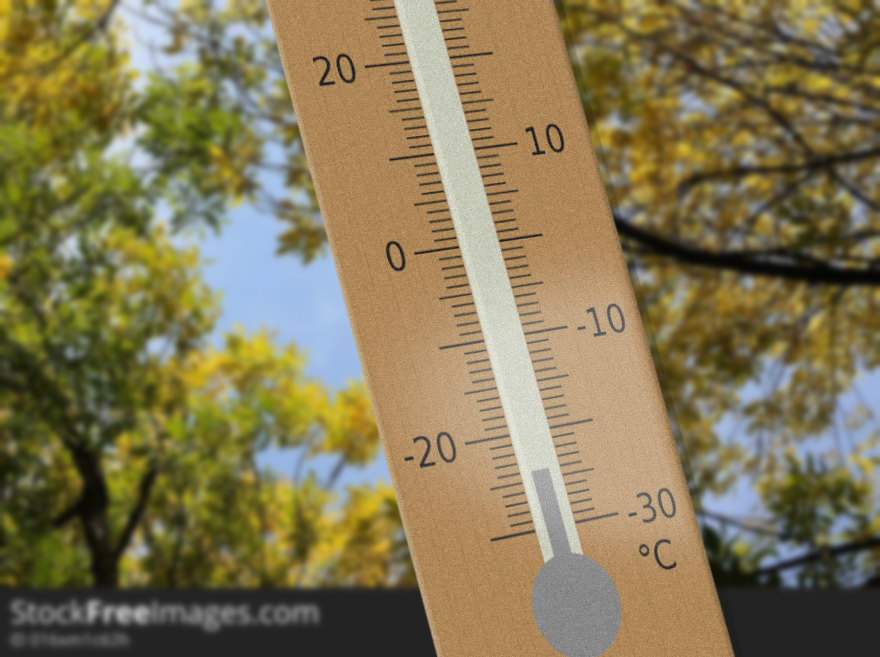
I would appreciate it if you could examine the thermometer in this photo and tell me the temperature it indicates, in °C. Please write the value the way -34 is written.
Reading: -24
